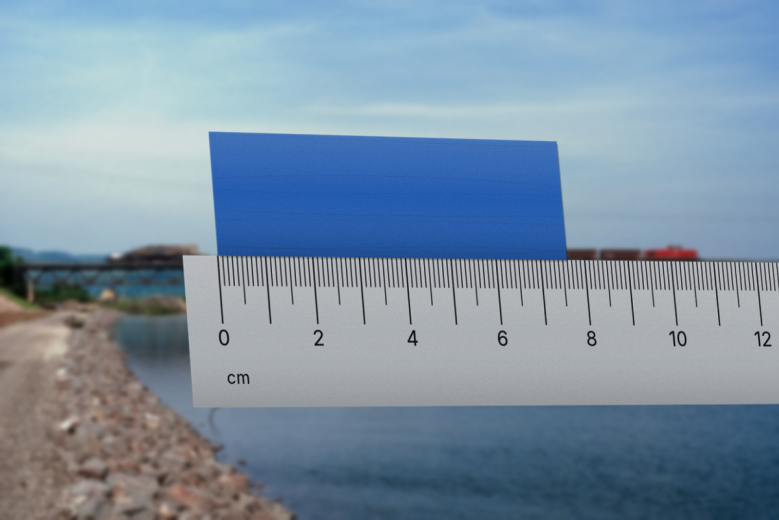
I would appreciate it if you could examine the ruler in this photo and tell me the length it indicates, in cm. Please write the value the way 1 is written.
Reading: 7.6
